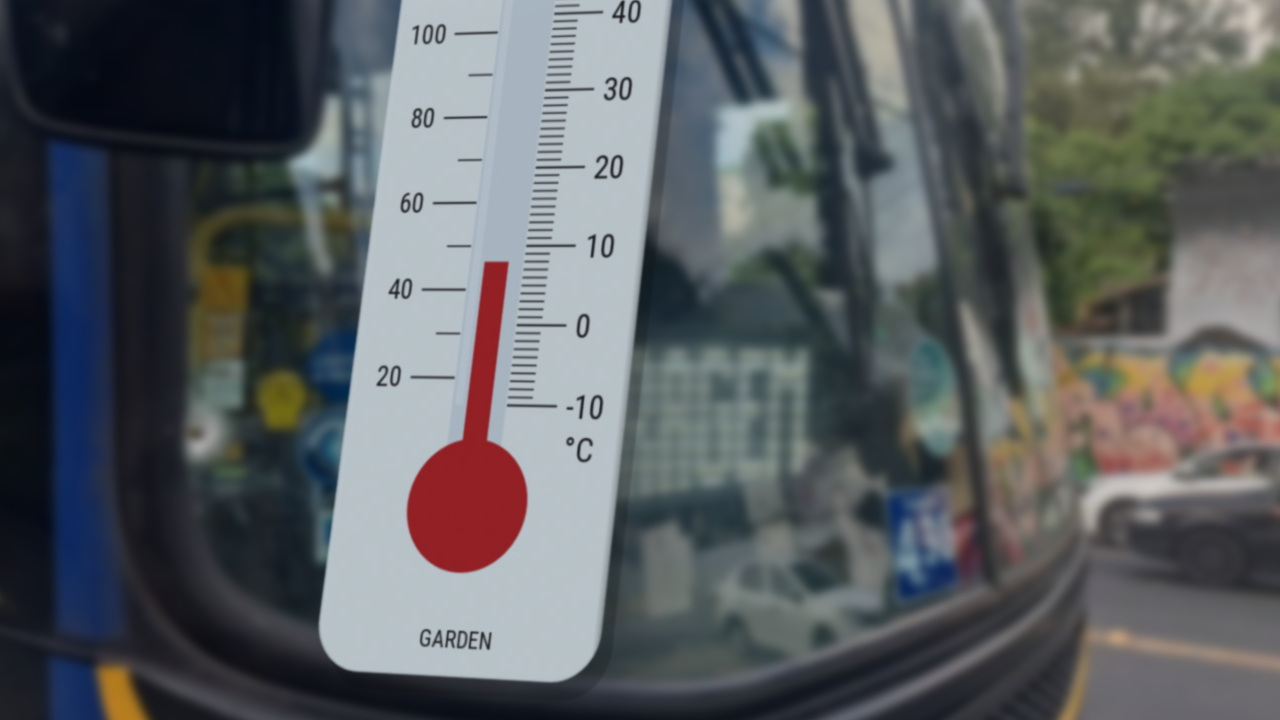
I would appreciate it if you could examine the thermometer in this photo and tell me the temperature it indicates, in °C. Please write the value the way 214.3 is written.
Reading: 8
